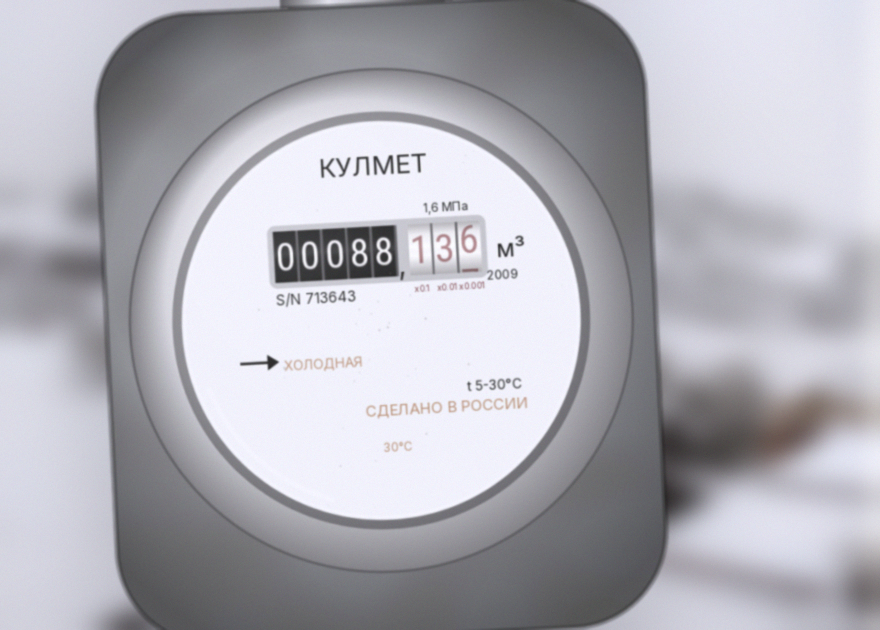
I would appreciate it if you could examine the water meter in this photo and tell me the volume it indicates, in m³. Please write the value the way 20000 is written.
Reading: 88.136
